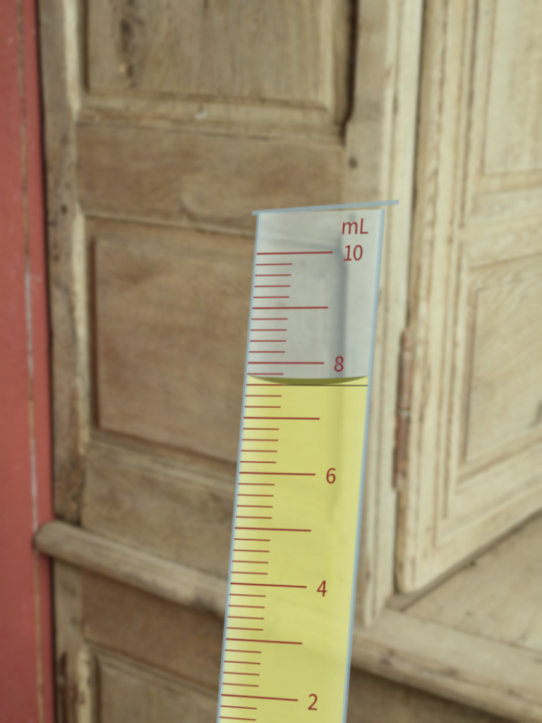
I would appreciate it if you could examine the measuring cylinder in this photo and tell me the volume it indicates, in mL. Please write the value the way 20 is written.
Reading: 7.6
